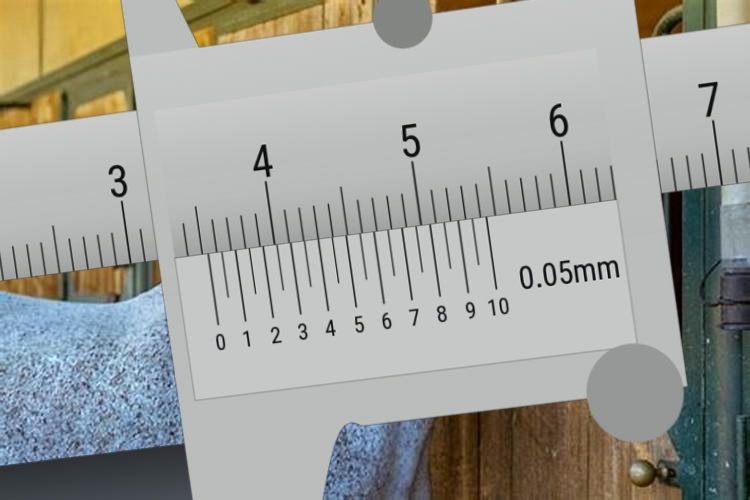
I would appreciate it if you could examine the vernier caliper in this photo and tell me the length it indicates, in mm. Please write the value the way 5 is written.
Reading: 35.4
